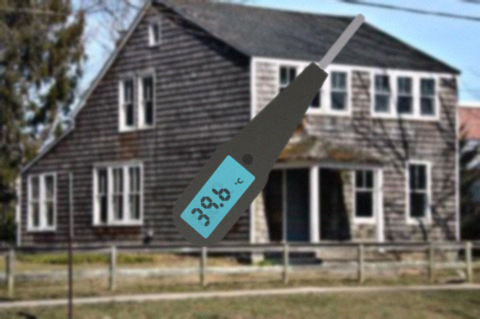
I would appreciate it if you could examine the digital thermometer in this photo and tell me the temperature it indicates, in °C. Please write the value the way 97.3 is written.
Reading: 39.6
